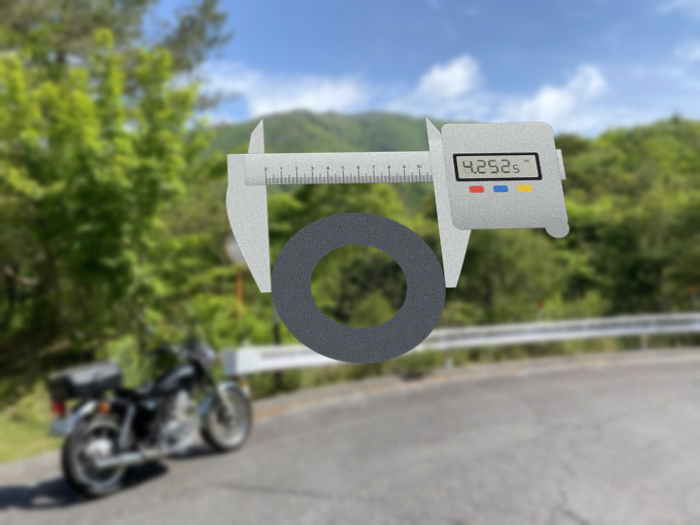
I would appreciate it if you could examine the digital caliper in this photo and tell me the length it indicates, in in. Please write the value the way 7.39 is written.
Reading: 4.2525
